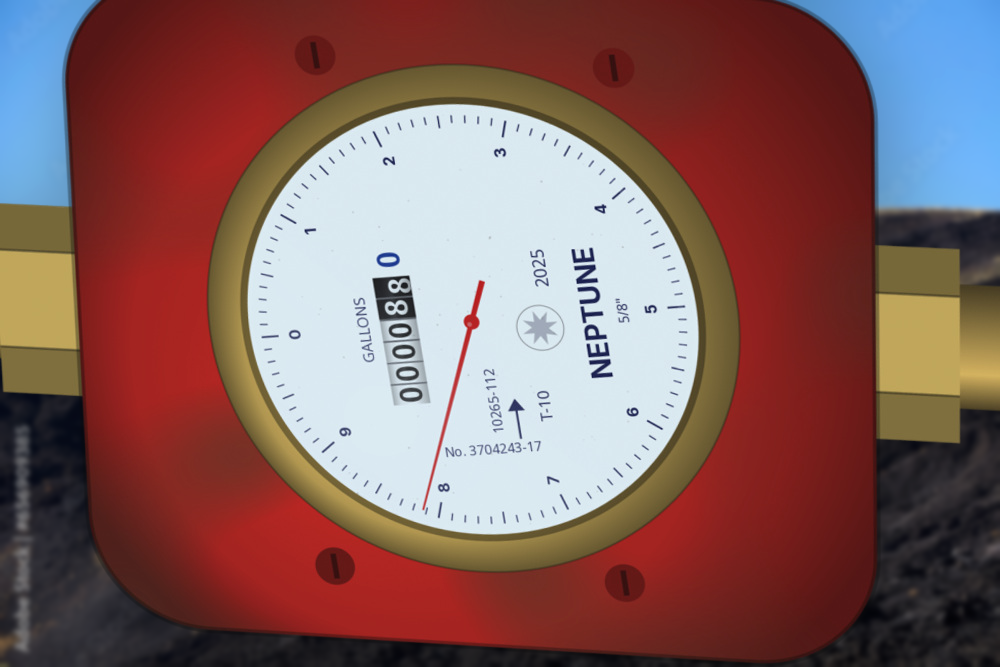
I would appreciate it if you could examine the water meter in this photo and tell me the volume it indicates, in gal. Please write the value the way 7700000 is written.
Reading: 878.1
